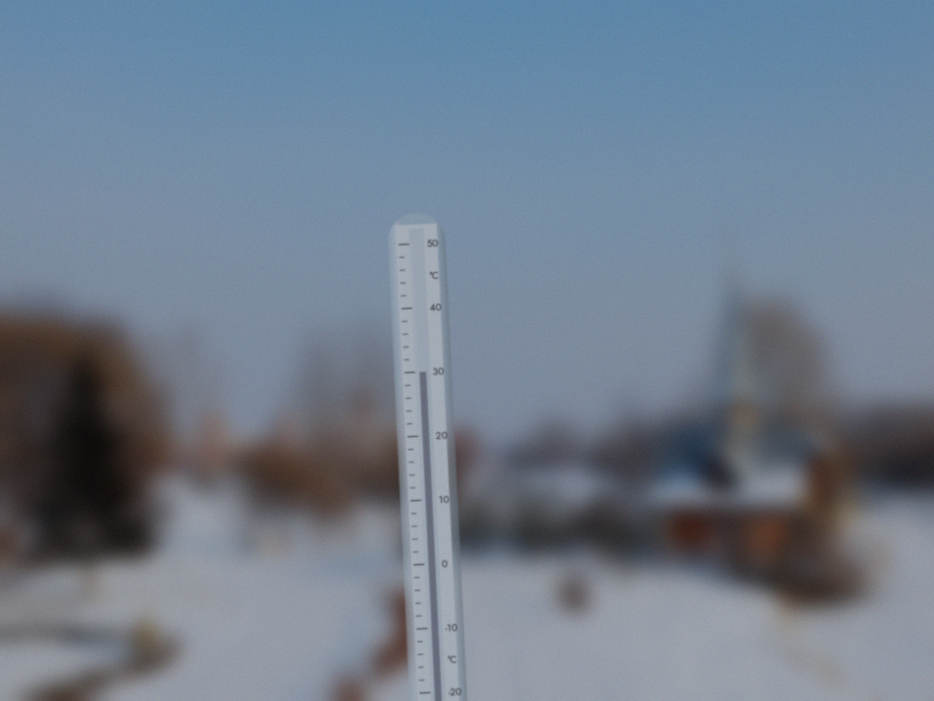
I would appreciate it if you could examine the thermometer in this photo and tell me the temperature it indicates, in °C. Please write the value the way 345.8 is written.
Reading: 30
